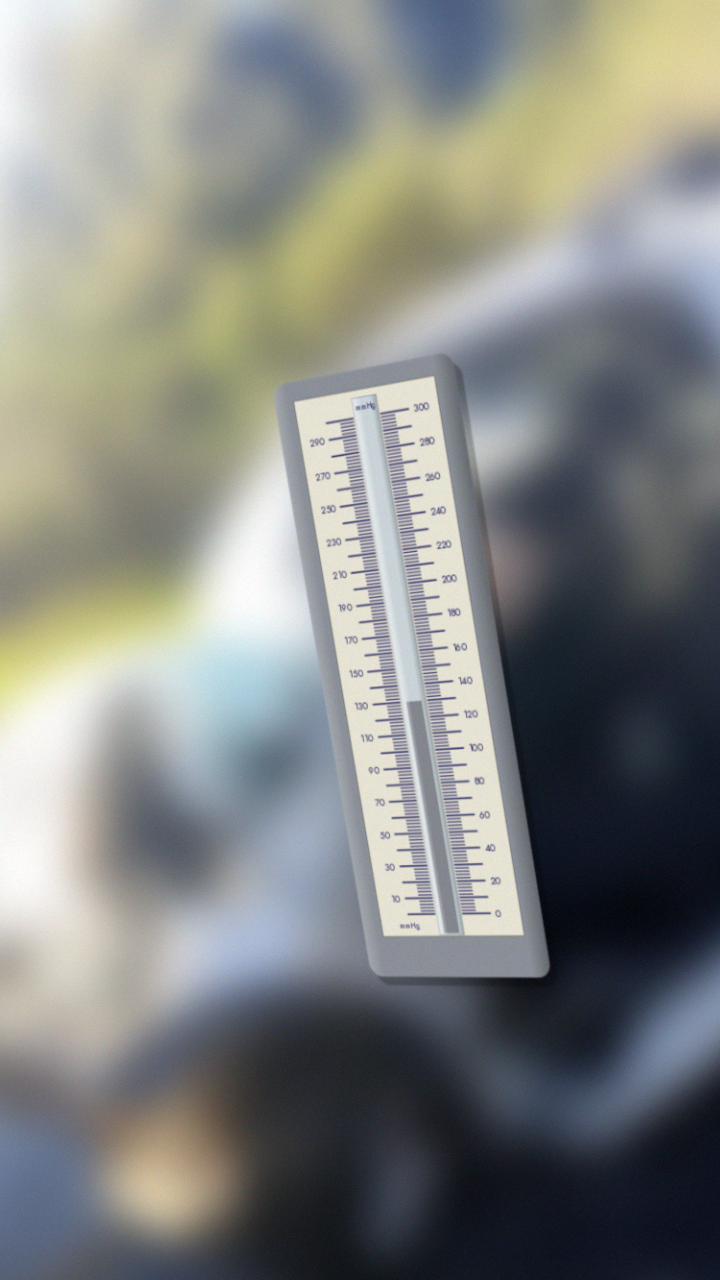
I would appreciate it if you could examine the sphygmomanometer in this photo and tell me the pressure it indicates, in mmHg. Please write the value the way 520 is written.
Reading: 130
